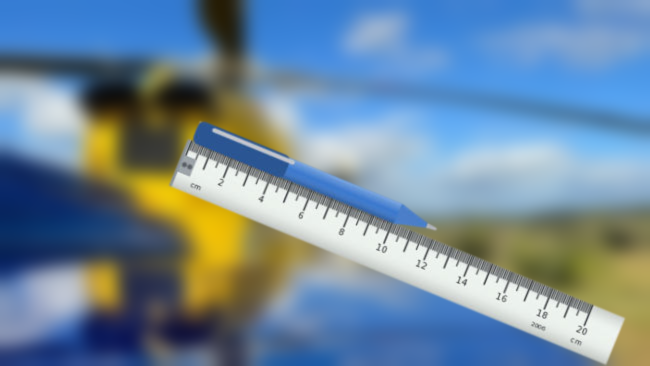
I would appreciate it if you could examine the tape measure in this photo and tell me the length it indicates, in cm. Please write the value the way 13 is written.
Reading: 12
